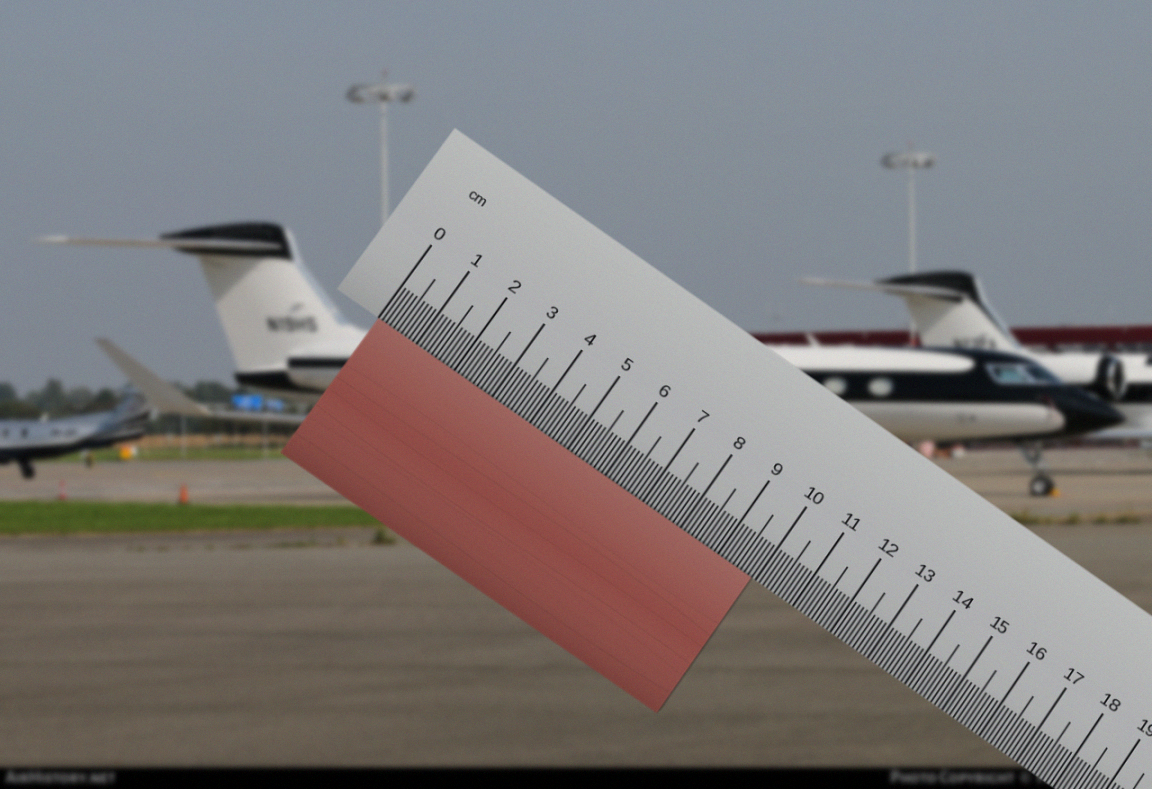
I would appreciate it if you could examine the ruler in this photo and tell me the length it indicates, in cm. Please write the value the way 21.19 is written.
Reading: 9.9
